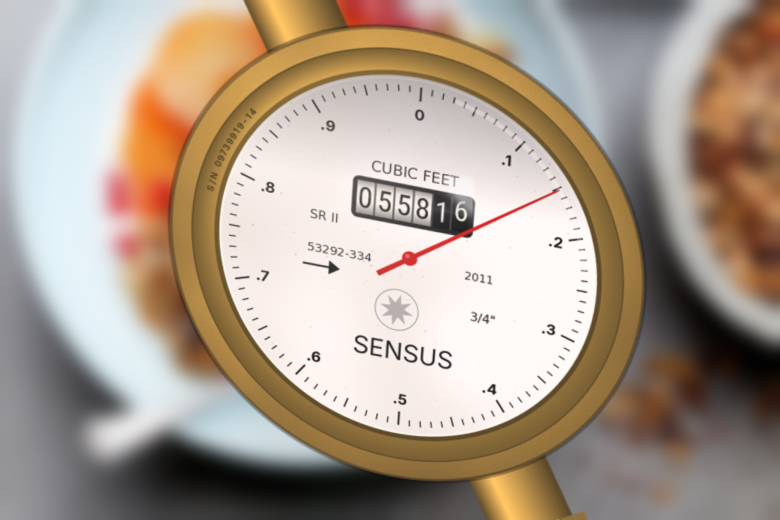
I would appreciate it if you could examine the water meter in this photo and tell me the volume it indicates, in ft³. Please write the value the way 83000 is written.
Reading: 55816.15
